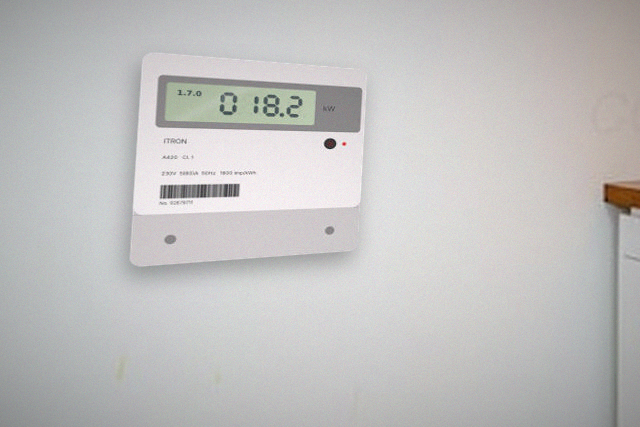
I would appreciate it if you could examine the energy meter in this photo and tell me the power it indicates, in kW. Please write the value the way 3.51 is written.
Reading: 18.2
